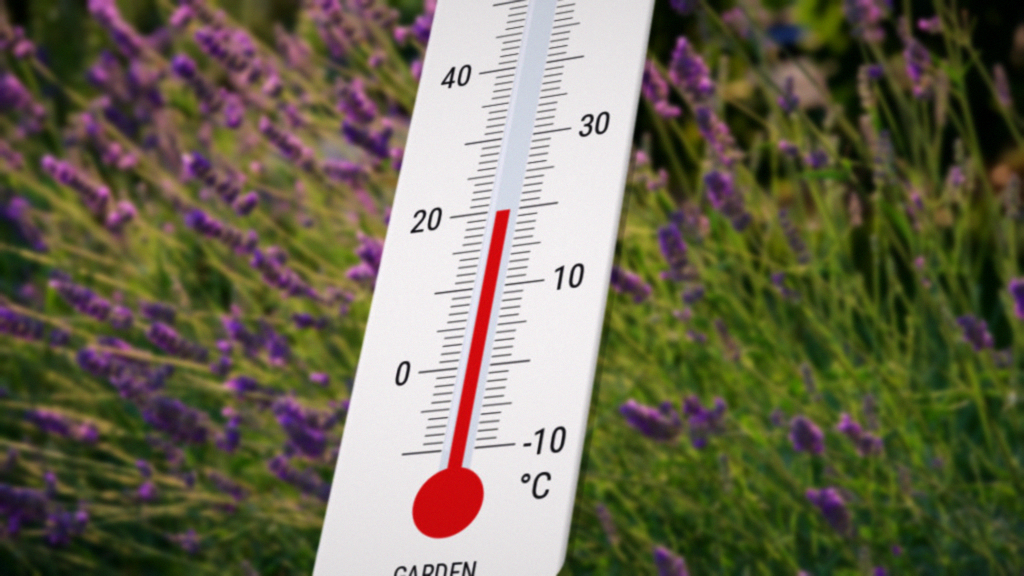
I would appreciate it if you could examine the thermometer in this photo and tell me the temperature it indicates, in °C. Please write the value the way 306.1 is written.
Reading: 20
